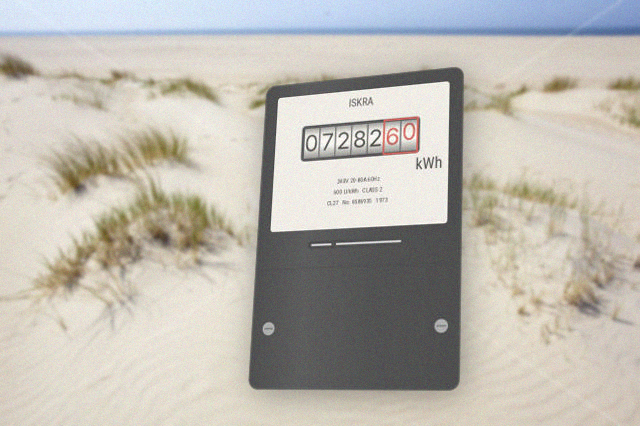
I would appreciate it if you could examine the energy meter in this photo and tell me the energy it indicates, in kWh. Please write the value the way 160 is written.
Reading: 7282.60
